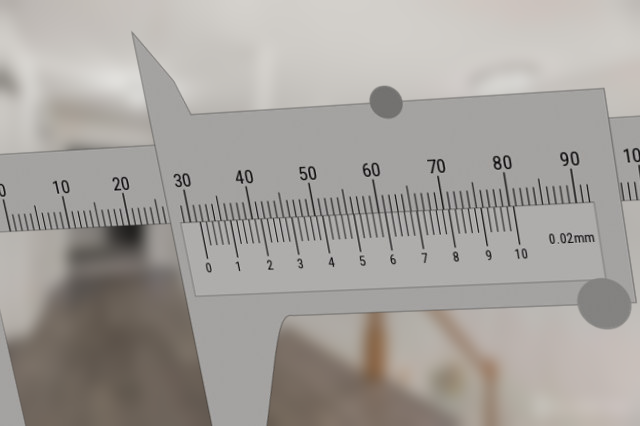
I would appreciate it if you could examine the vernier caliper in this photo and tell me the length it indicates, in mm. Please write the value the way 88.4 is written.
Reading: 31.6
